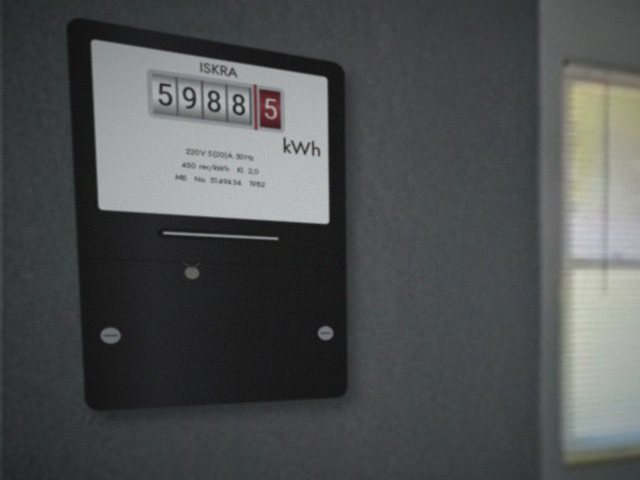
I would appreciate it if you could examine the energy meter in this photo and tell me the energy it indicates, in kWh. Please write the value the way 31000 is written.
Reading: 5988.5
